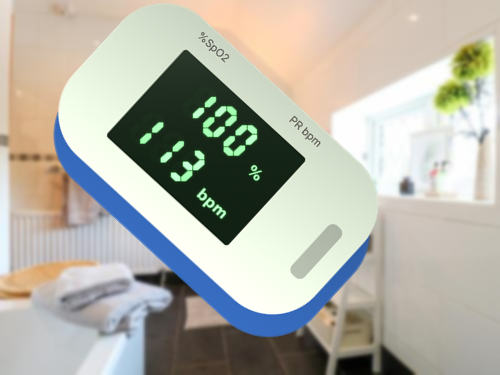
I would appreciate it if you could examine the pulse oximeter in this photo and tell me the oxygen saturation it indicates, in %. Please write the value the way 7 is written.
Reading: 100
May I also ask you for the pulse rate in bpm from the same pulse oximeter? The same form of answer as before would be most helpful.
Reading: 113
